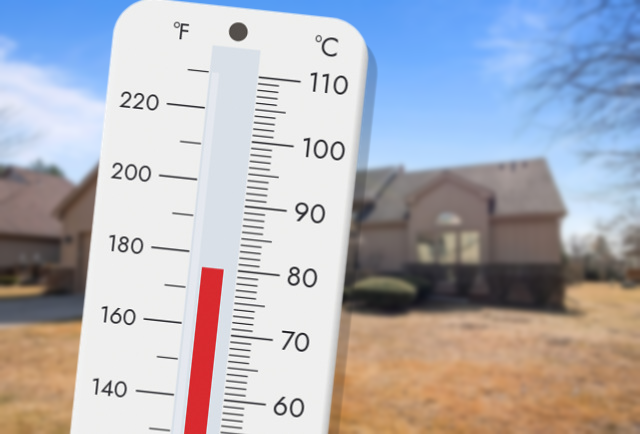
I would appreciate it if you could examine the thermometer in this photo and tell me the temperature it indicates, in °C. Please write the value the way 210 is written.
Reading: 80
